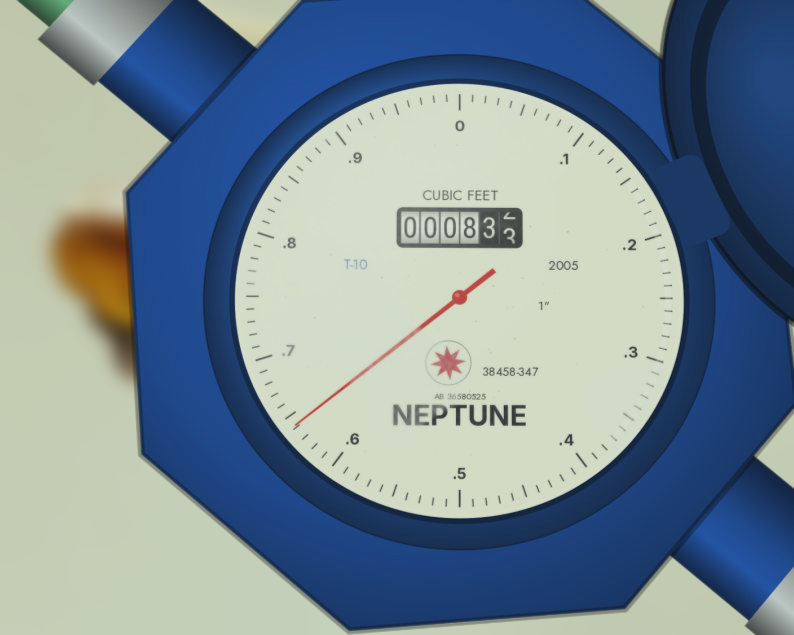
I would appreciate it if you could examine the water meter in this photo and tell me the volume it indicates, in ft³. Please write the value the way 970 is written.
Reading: 832.64
